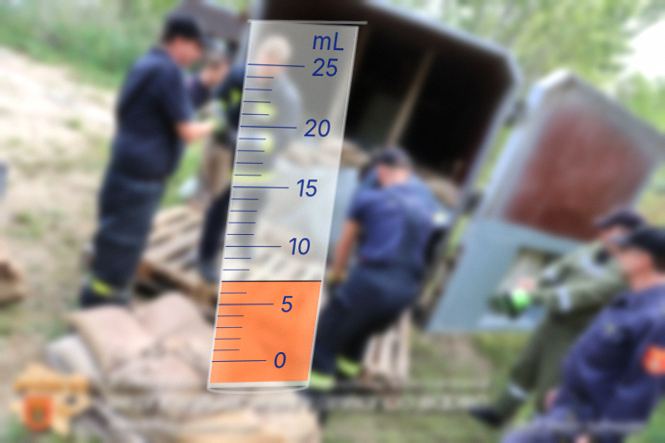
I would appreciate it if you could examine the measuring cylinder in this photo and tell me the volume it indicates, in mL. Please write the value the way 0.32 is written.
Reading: 7
